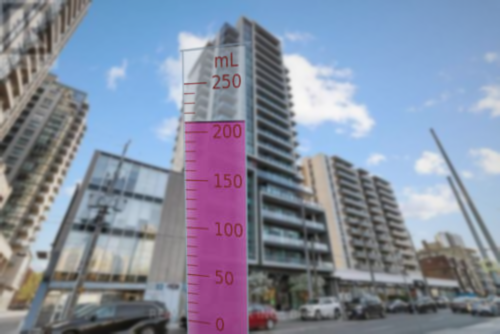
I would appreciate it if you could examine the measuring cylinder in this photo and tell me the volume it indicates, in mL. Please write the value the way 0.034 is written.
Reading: 210
